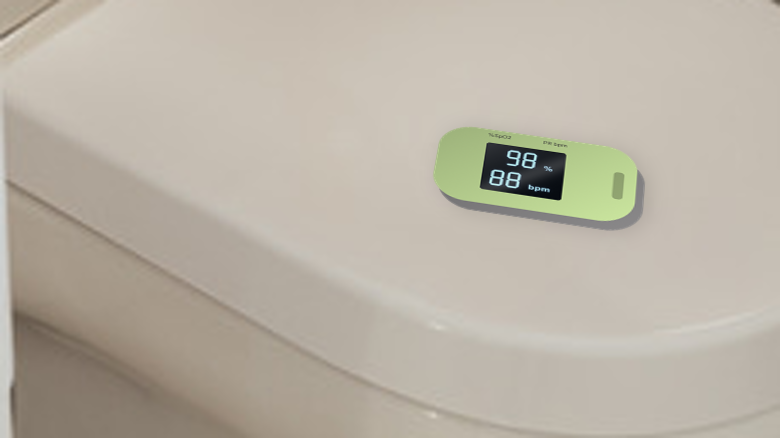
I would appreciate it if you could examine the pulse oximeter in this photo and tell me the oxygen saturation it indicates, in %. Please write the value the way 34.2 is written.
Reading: 98
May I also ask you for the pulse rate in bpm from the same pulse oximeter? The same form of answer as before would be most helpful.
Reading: 88
